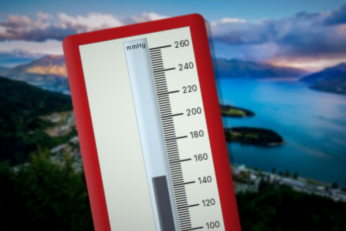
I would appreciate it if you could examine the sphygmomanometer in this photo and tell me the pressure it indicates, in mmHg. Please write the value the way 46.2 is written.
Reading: 150
